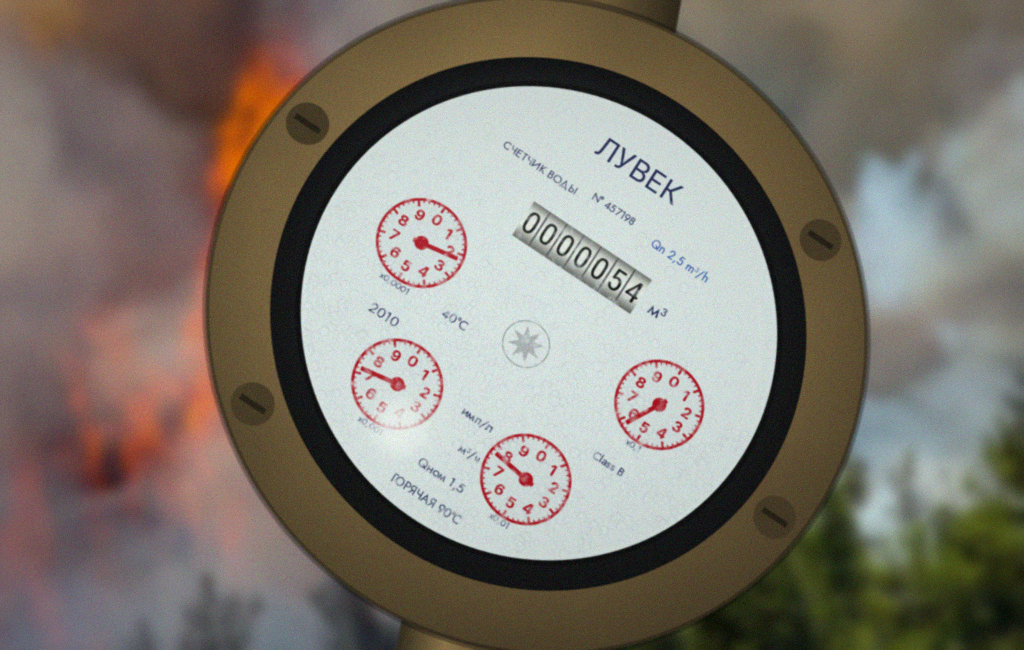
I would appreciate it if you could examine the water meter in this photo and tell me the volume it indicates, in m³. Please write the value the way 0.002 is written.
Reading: 54.5772
